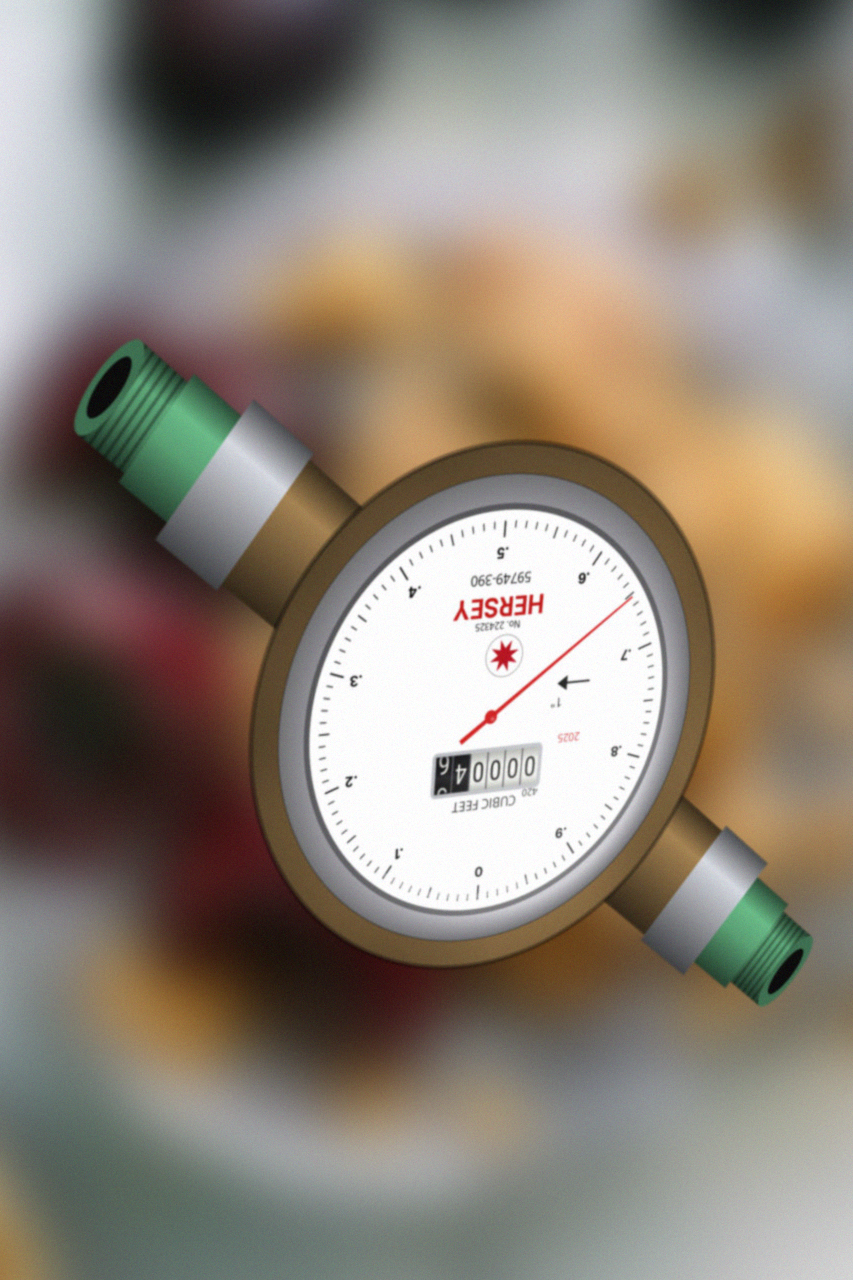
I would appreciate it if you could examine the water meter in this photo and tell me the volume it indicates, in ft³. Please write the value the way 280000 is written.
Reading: 45.65
